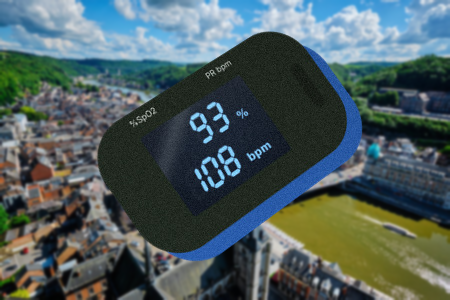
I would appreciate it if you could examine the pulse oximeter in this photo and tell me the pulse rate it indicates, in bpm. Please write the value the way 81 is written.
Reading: 108
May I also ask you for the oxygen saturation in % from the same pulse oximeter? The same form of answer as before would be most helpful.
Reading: 93
